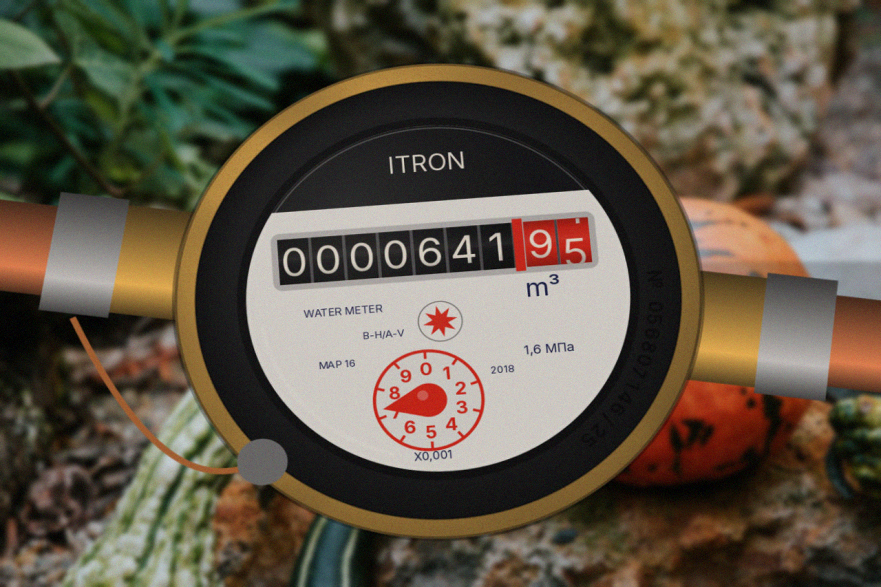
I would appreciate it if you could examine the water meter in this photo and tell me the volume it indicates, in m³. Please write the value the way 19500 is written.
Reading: 641.947
